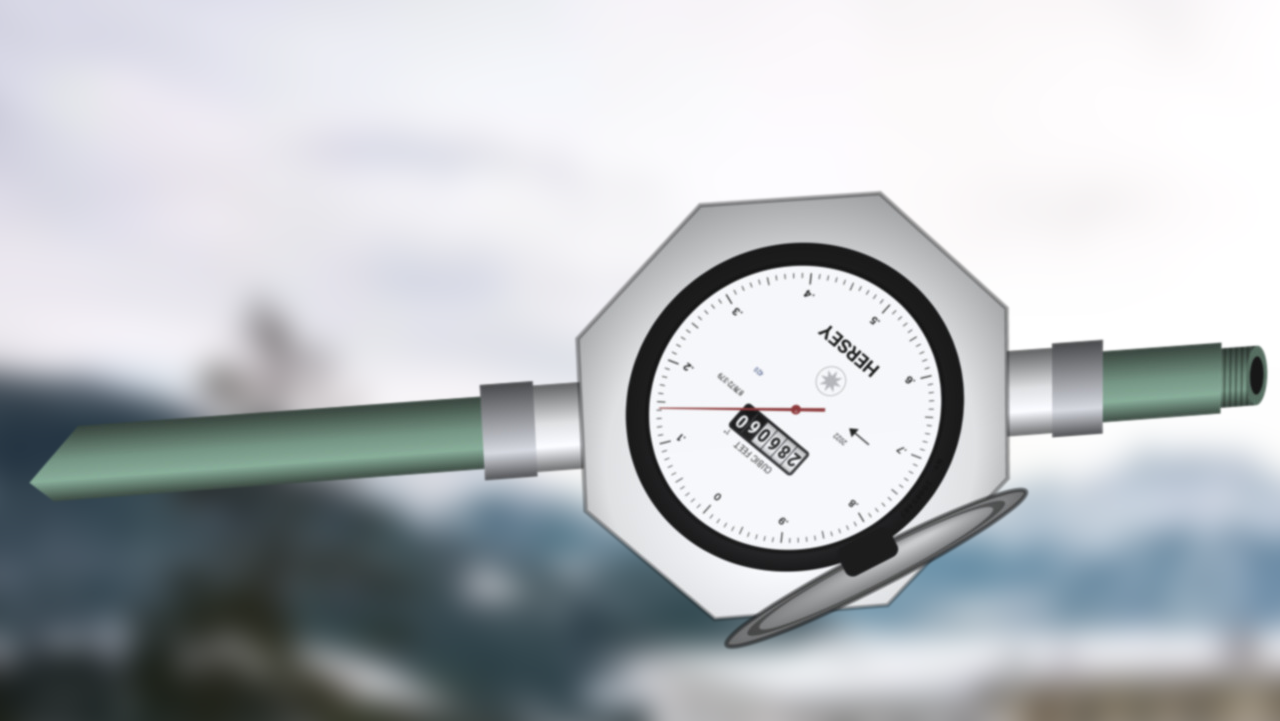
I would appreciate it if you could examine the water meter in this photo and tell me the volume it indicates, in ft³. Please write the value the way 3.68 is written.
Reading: 286060.14
